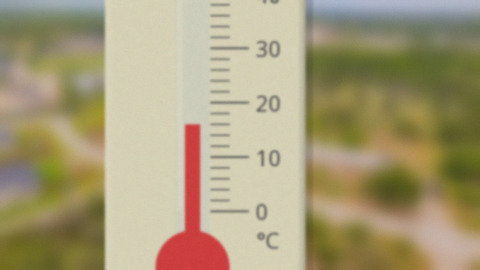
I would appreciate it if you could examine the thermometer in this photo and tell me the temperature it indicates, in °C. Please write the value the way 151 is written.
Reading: 16
